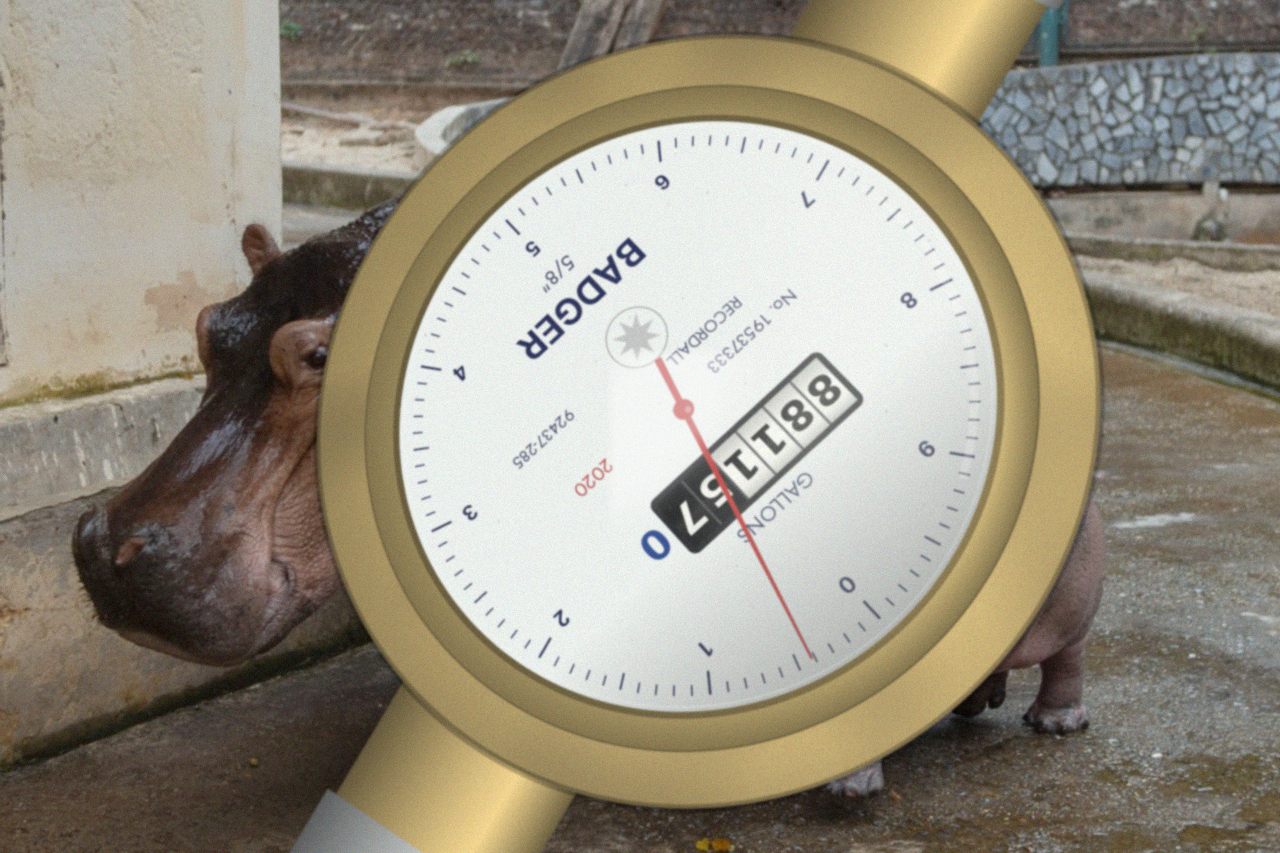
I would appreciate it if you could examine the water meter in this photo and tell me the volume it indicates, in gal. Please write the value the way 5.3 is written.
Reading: 8811570.4
